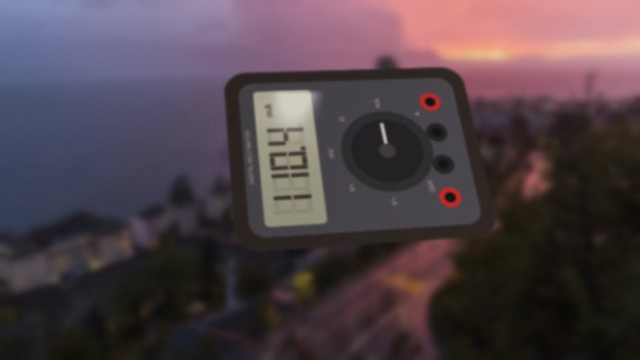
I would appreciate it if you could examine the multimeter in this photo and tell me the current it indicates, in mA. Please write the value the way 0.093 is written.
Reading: 110.4
